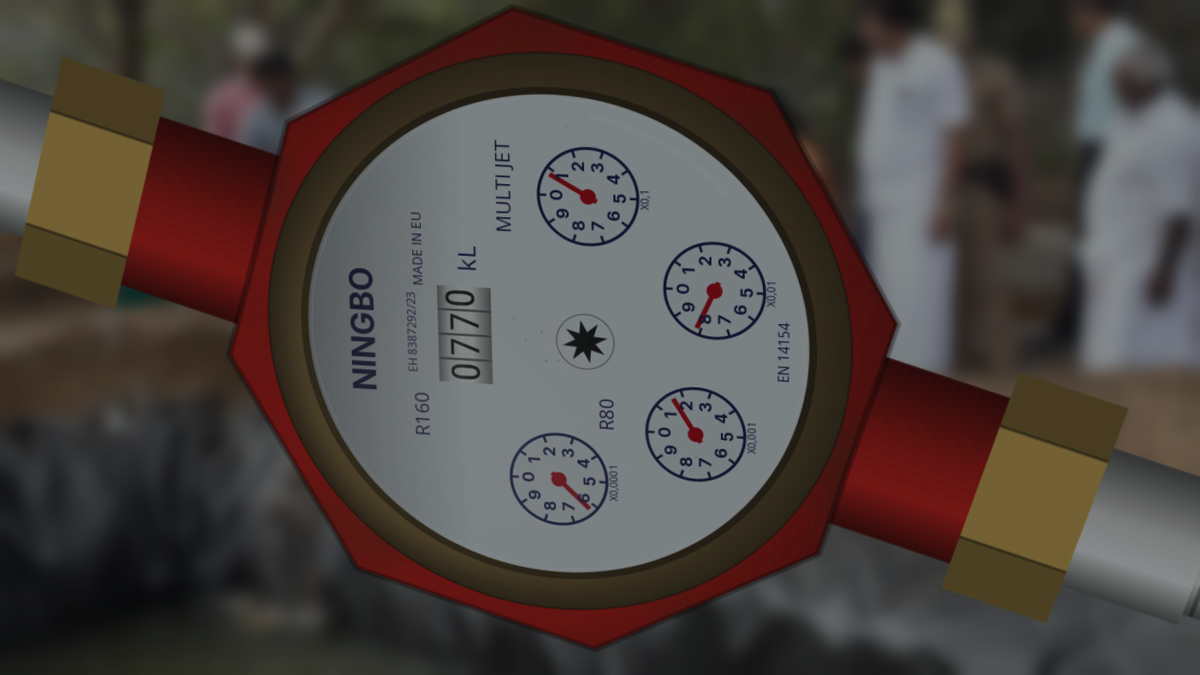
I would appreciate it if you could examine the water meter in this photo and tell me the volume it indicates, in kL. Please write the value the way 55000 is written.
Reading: 770.0816
